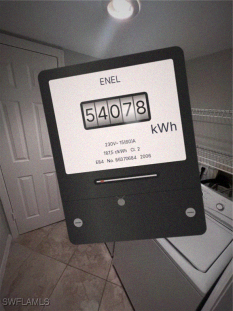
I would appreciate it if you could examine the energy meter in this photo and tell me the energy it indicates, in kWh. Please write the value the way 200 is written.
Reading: 54078
